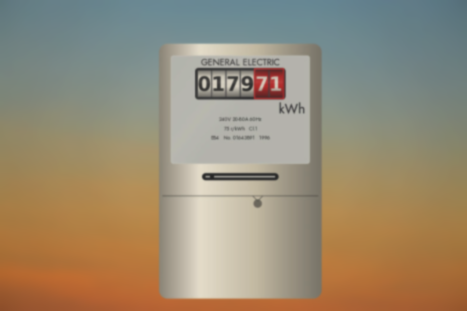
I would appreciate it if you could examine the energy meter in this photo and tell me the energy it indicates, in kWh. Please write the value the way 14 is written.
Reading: 179.71
